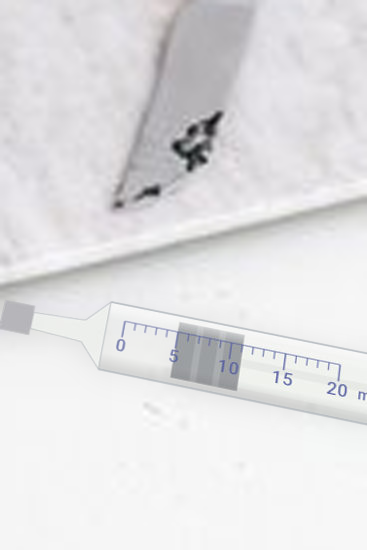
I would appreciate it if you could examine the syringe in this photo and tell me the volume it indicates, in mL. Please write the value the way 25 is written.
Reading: 5
